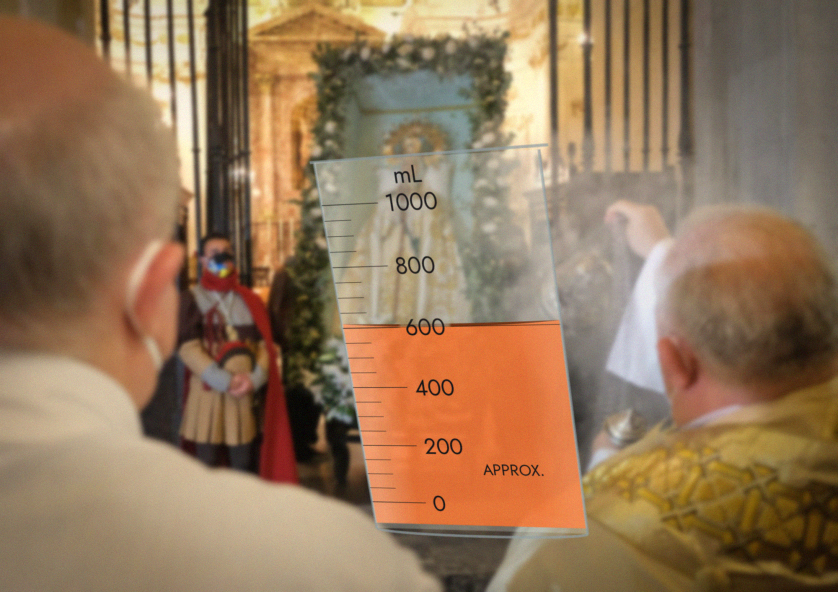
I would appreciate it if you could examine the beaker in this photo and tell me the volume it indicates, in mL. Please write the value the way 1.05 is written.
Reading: 600
